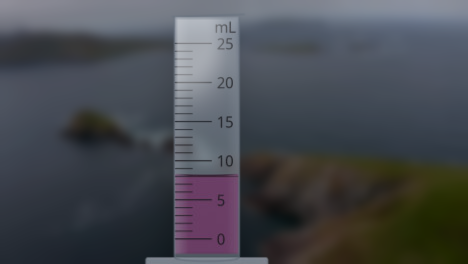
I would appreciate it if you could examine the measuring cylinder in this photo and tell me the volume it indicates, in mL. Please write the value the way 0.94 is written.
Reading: 8
